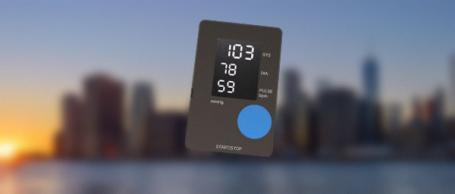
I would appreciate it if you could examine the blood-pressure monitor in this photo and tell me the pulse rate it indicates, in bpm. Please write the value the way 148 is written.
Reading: 59
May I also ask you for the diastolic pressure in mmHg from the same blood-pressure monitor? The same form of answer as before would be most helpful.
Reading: 78
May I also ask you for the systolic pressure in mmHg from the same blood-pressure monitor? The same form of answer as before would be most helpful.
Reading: 103
